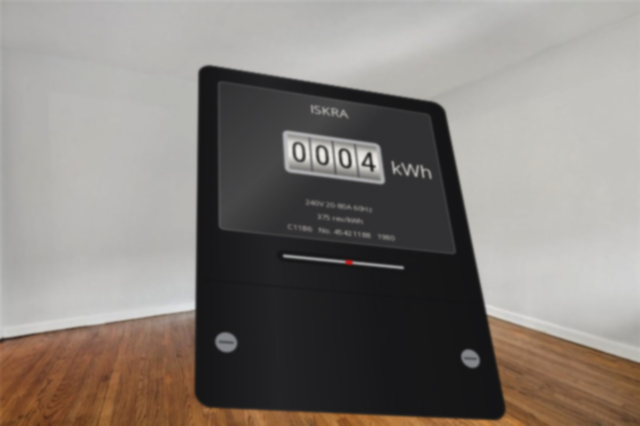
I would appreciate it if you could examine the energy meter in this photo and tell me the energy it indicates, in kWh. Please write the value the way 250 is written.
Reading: 4
